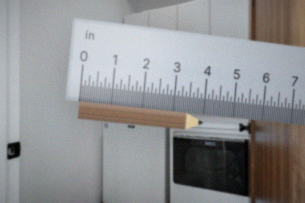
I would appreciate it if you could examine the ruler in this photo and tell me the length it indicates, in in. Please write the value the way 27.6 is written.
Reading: 4
